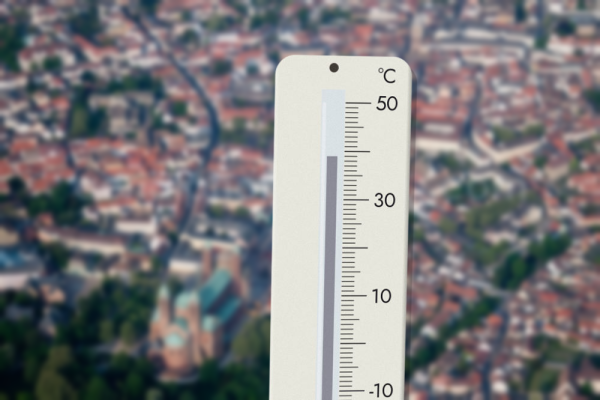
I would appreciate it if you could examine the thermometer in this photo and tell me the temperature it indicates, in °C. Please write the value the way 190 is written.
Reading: 39
